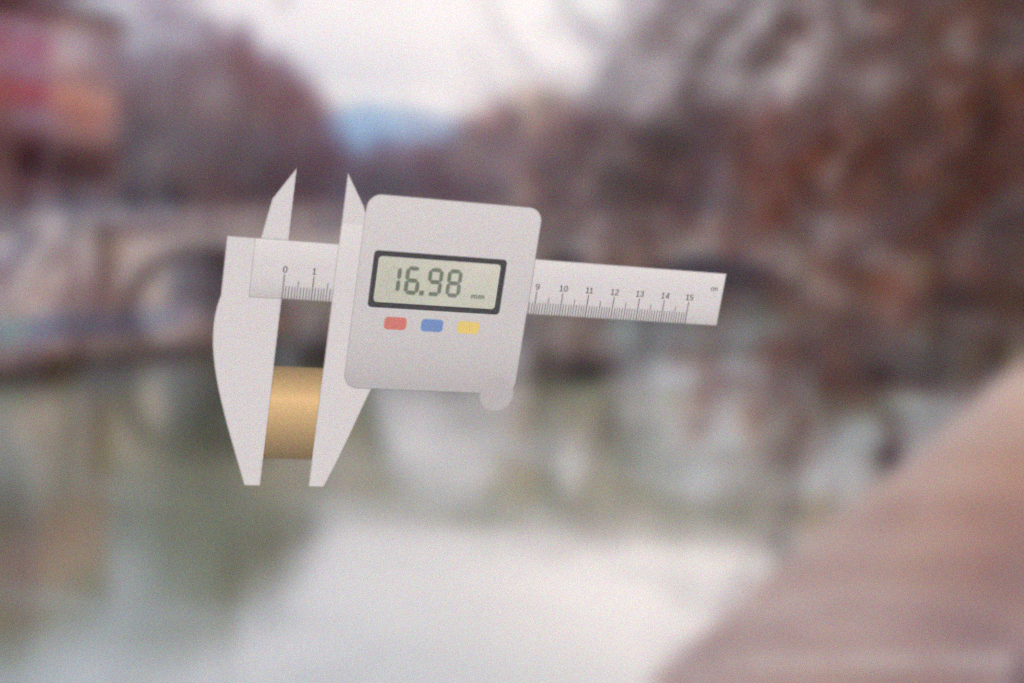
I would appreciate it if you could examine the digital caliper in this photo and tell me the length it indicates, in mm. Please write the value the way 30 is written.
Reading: 16.98
